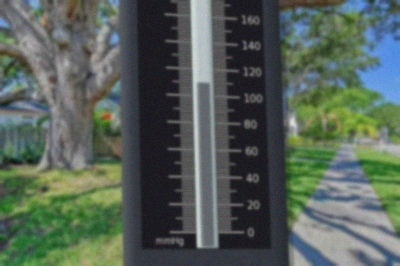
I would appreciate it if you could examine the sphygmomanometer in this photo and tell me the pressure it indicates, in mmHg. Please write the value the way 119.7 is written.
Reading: 110
